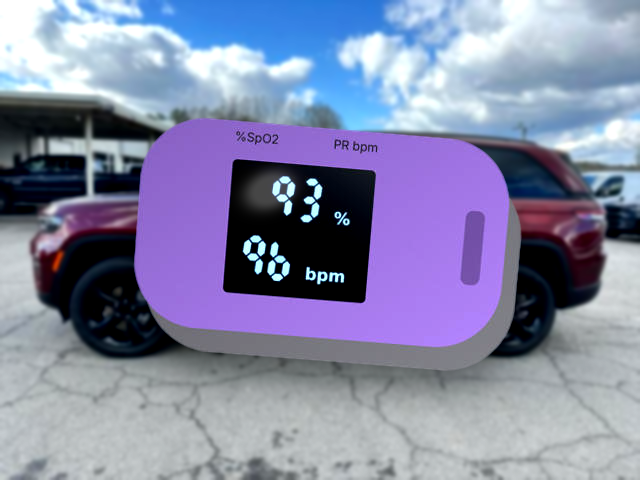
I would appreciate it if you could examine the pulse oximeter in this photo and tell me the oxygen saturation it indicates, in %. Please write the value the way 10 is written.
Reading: 93
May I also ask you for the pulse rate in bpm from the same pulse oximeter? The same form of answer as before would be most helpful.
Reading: 96
